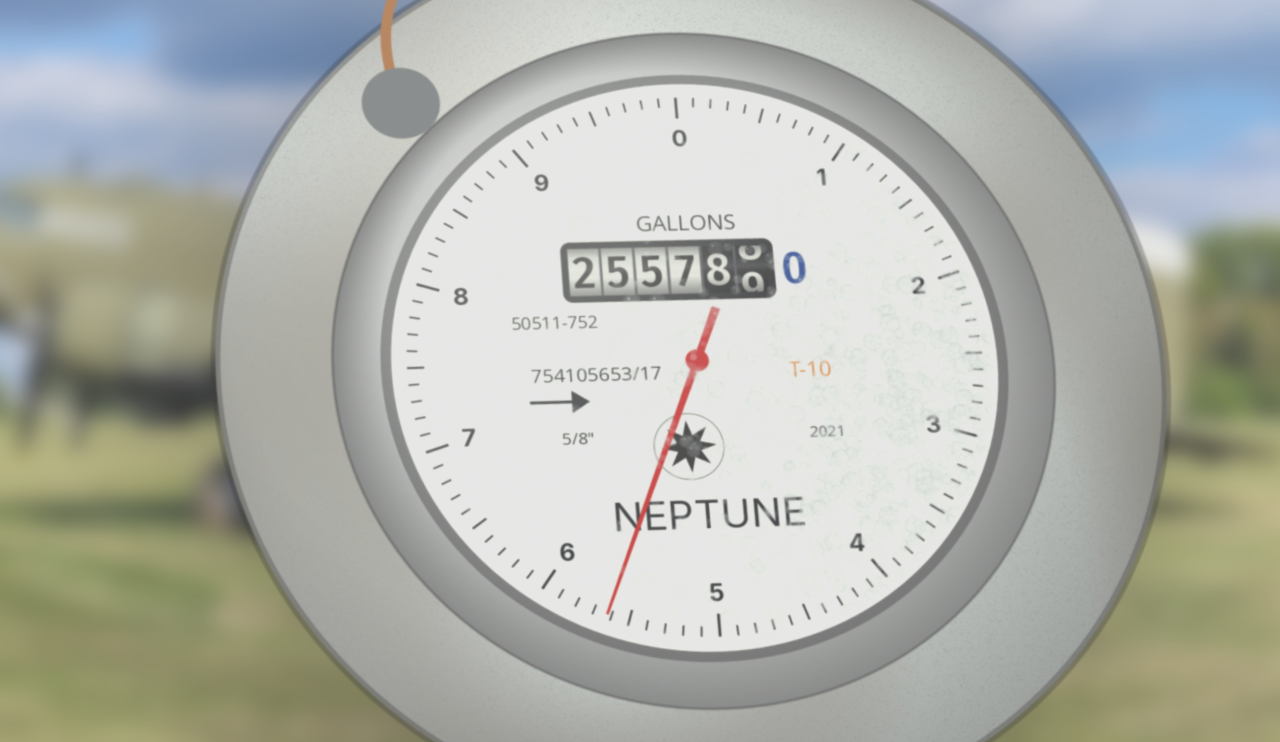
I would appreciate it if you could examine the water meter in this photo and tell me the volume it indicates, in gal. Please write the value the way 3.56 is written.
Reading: 2557885.6
